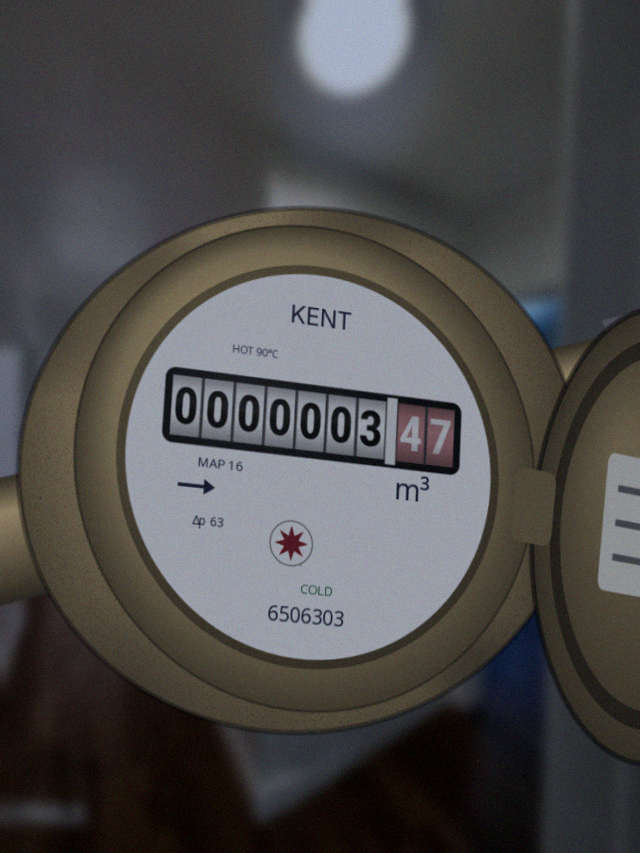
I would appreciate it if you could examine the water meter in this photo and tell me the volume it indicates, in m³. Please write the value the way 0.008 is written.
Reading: 3.47
